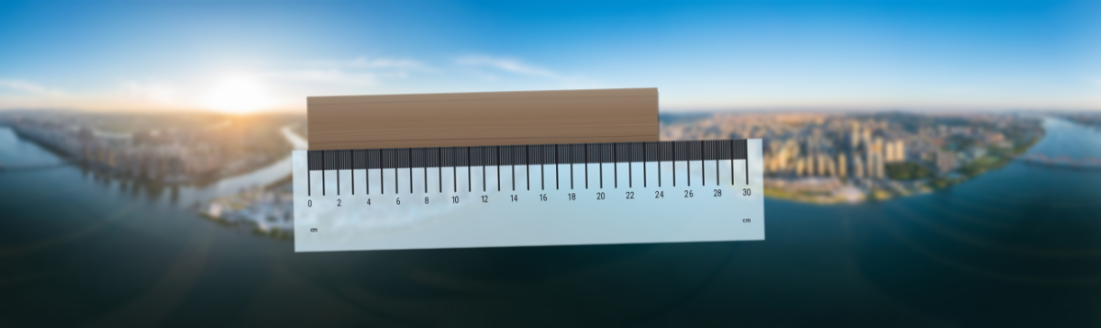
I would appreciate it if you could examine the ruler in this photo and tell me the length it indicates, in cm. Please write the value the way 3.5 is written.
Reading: 24
